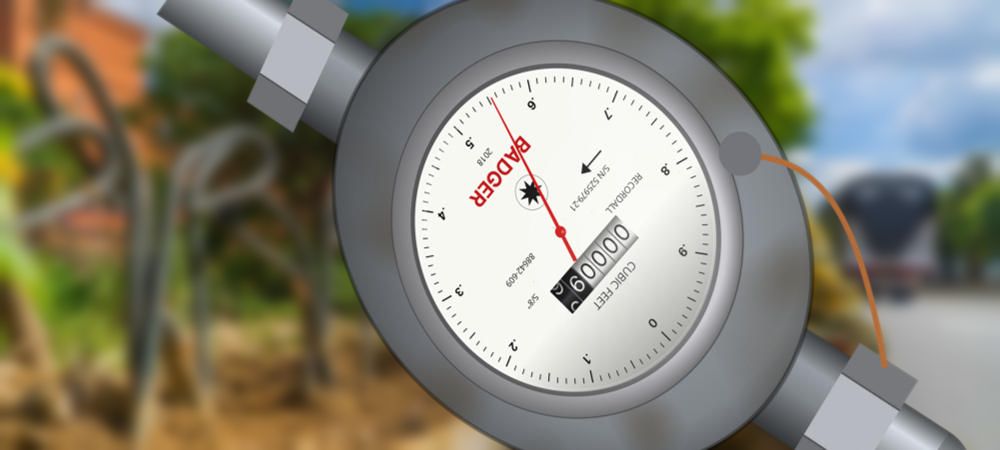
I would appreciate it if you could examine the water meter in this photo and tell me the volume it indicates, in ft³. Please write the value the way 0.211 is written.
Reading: 95.55
